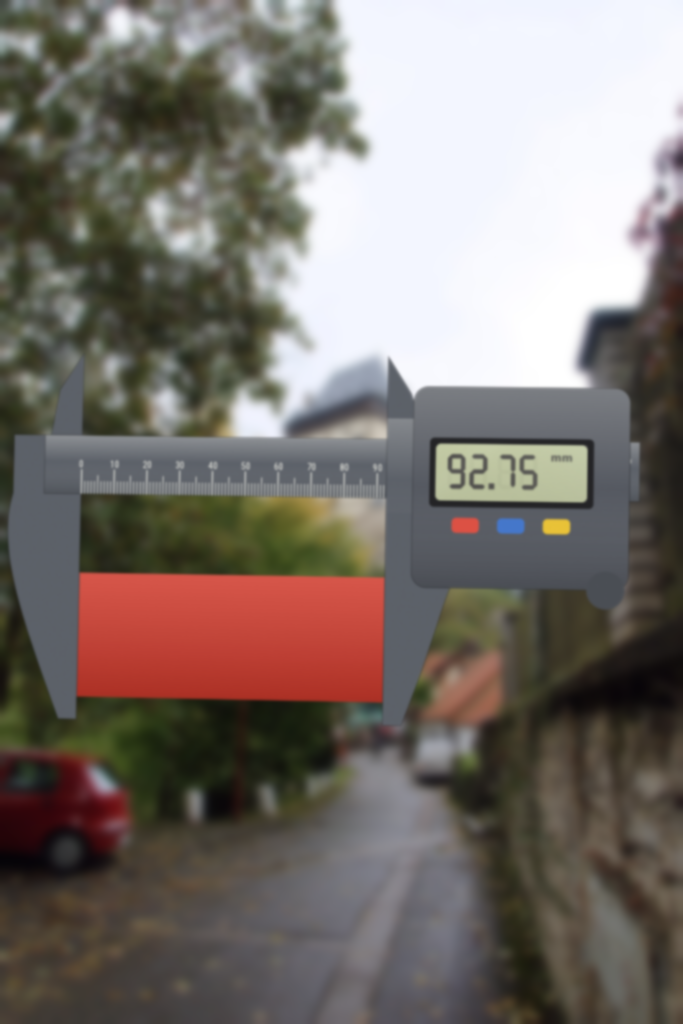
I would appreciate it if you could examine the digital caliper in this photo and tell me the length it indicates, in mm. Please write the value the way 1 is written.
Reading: 92.75
